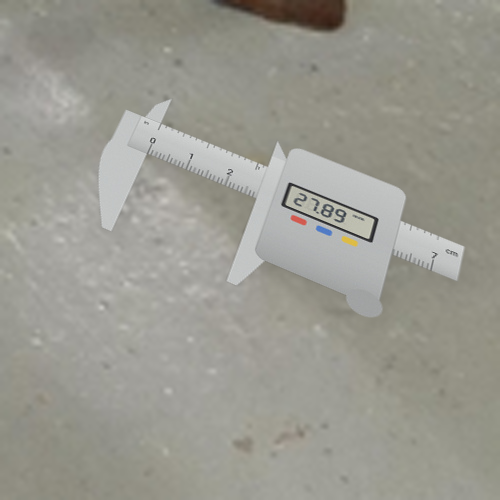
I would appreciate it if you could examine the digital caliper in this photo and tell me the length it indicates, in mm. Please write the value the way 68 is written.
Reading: 27.89
